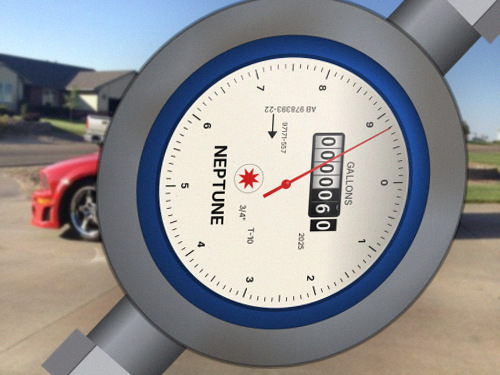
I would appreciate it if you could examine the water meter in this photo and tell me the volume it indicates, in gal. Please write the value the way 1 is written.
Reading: 59.2
